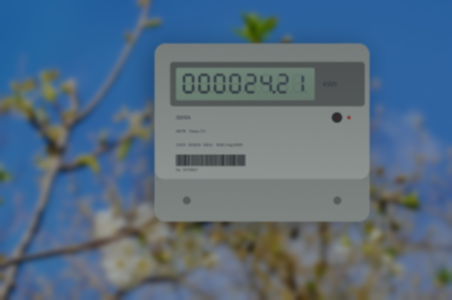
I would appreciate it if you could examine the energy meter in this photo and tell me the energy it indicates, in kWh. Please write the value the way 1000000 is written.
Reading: 24.21
